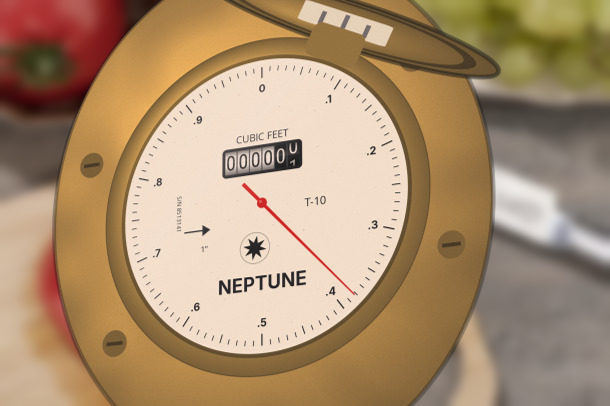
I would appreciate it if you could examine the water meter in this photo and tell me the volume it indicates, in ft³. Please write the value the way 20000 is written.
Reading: 0.38
